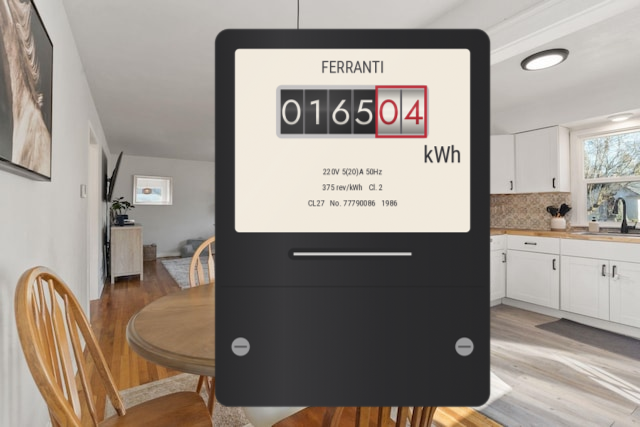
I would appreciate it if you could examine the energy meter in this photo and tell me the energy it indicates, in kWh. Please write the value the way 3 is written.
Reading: 165.04
